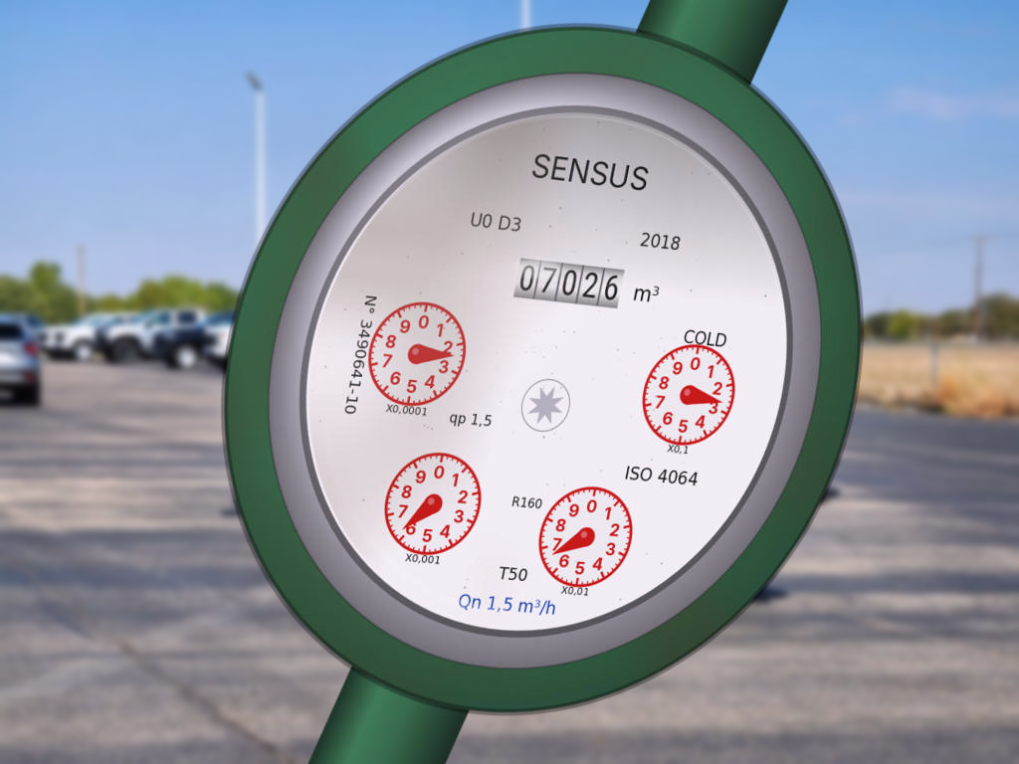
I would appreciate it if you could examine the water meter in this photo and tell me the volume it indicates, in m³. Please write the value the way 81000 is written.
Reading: 7026.2662
